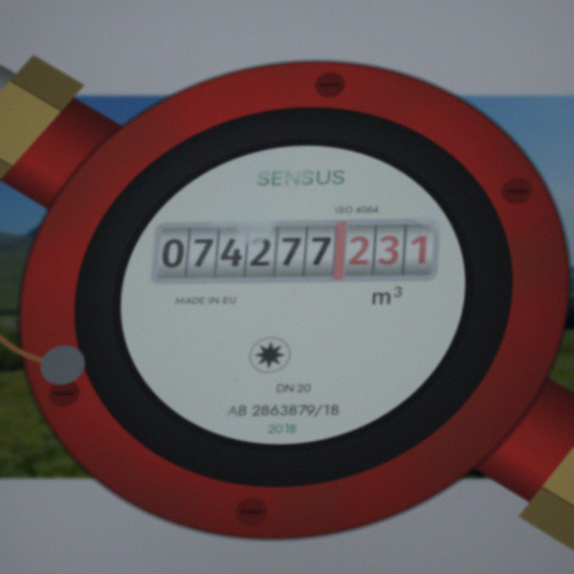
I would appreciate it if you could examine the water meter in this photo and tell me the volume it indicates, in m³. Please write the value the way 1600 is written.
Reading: 74277.231
